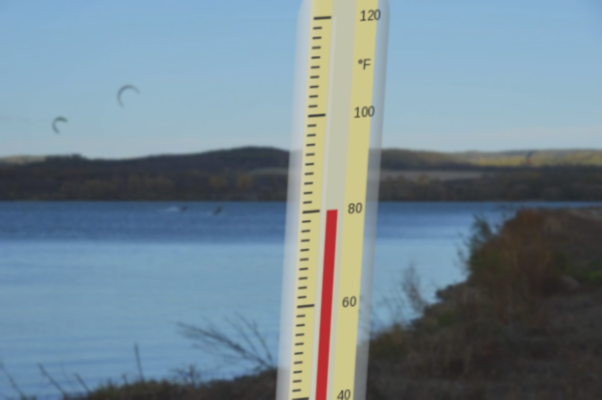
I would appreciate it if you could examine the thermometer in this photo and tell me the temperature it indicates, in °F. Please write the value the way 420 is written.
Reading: 80
